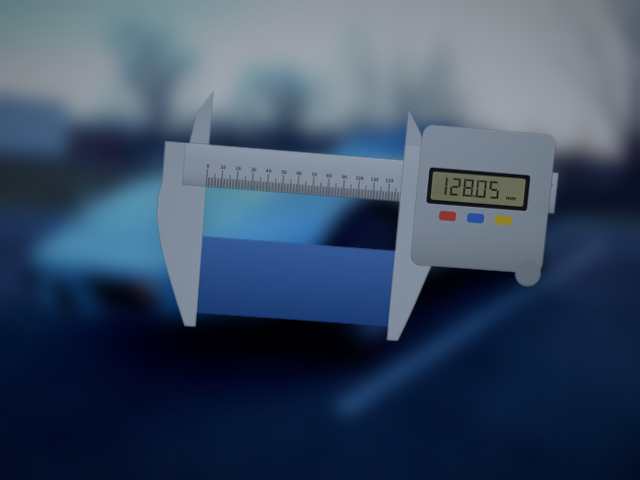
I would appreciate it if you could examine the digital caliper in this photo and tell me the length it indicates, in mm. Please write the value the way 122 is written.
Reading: 128.05
